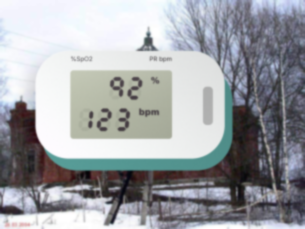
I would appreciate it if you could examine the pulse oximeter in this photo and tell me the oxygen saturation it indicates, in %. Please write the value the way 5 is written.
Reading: 92
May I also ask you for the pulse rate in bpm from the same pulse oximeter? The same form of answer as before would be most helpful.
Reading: 123
